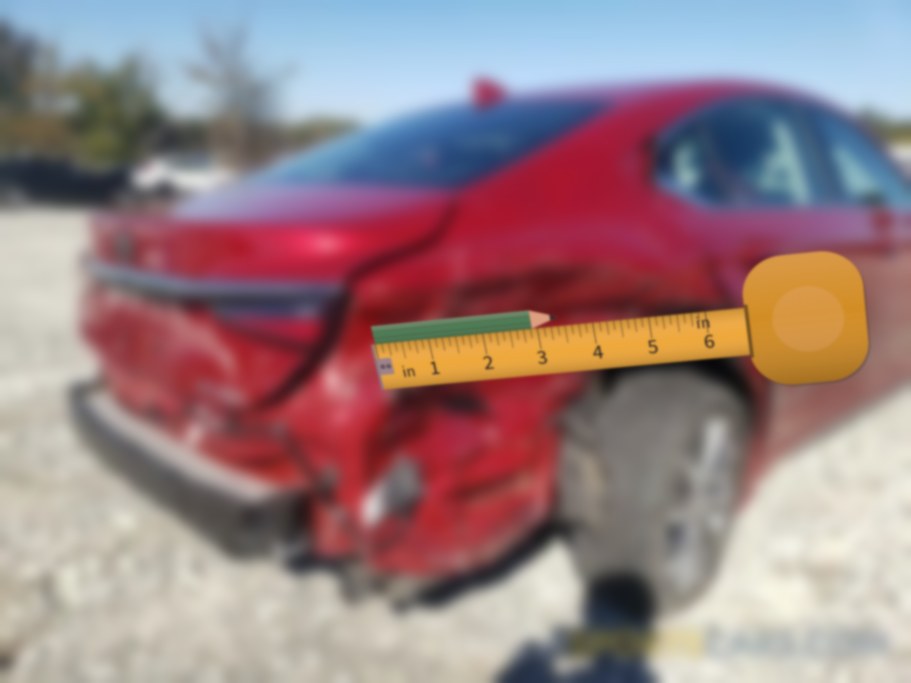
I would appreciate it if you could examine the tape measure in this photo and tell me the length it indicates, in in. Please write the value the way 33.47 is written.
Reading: 3.375
